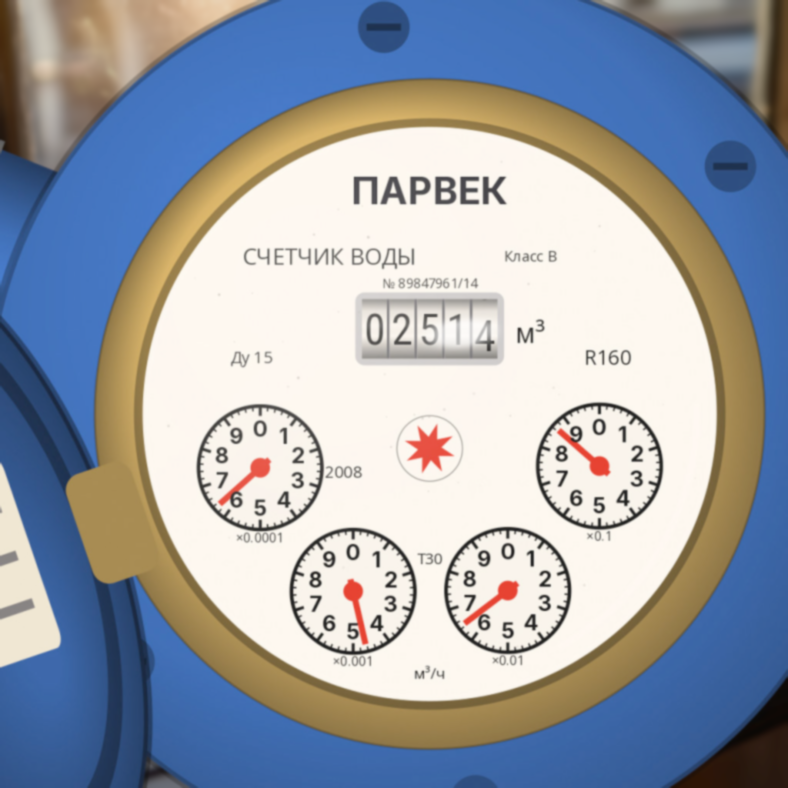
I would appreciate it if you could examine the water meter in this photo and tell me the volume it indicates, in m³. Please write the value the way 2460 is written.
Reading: 2513.8646
